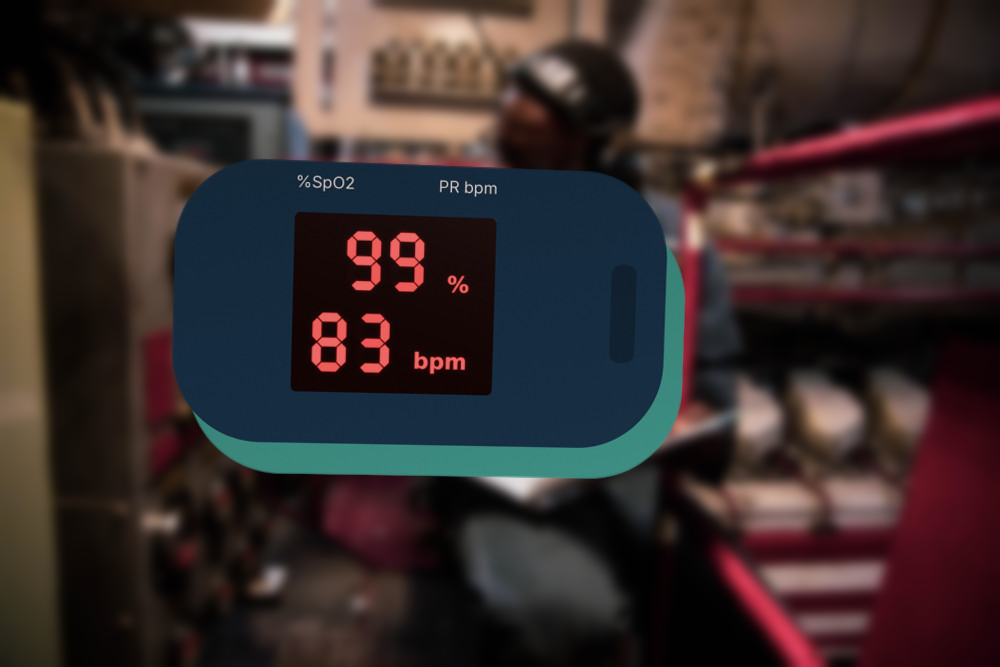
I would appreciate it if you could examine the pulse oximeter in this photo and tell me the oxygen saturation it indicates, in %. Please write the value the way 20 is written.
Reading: 99
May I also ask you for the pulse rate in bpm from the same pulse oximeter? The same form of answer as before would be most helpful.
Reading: 83
